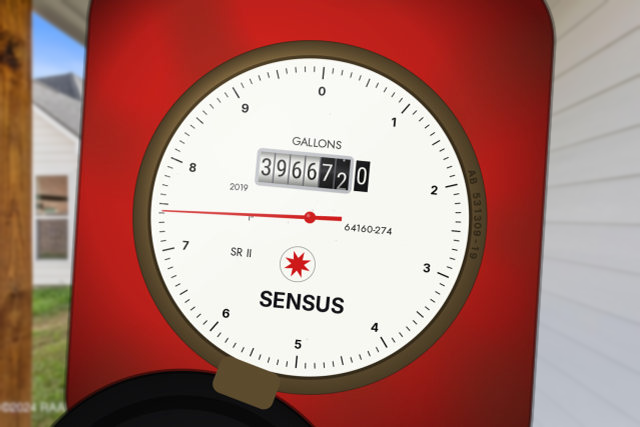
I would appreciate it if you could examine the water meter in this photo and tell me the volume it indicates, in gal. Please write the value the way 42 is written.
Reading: 3966717.4
